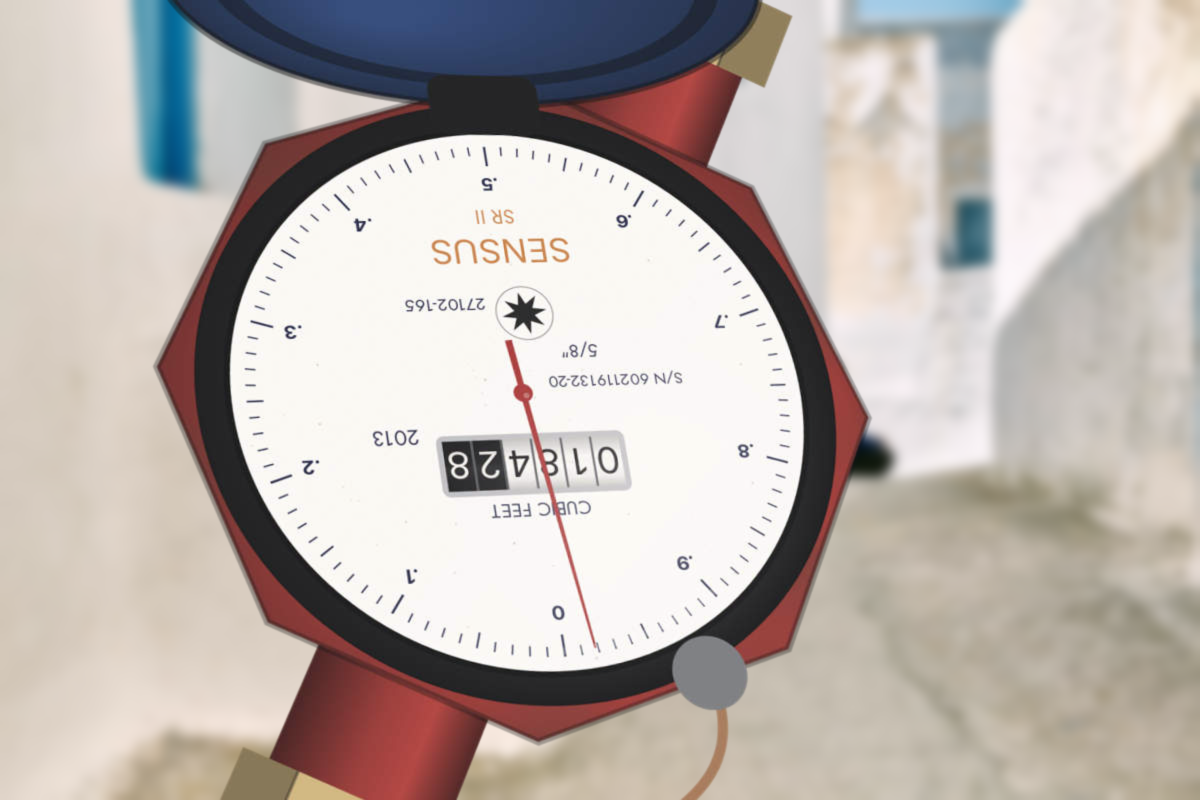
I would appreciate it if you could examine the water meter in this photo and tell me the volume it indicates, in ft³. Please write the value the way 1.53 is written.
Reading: 18427.98
